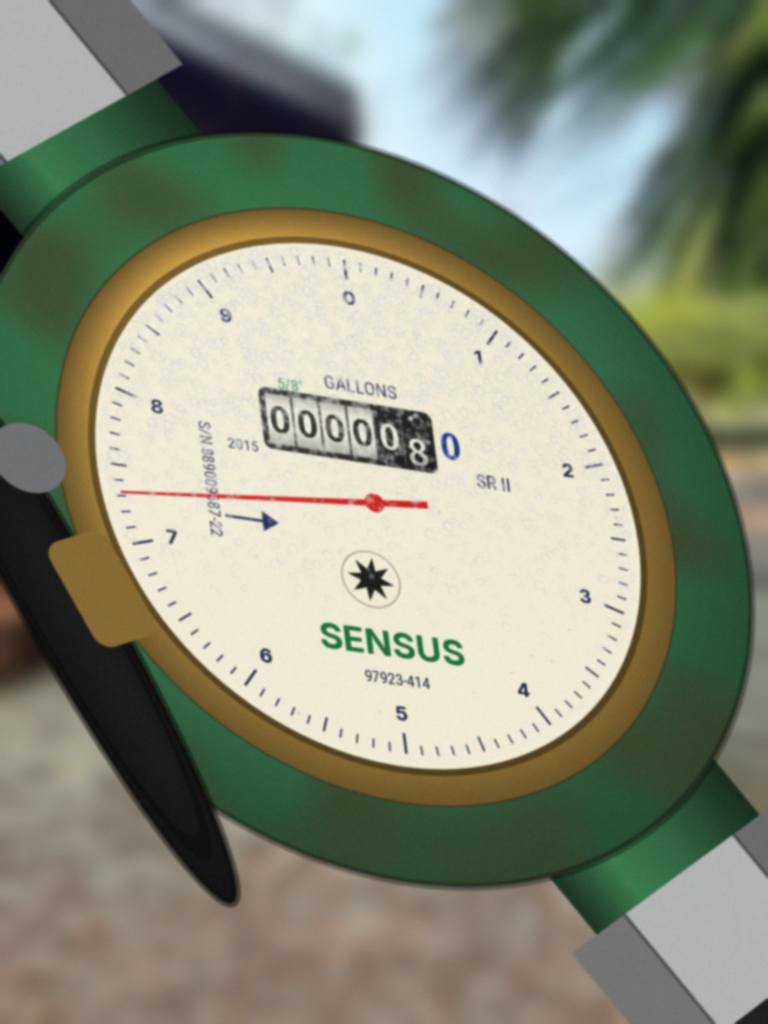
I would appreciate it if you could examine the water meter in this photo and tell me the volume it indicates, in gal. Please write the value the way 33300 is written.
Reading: 77.3
